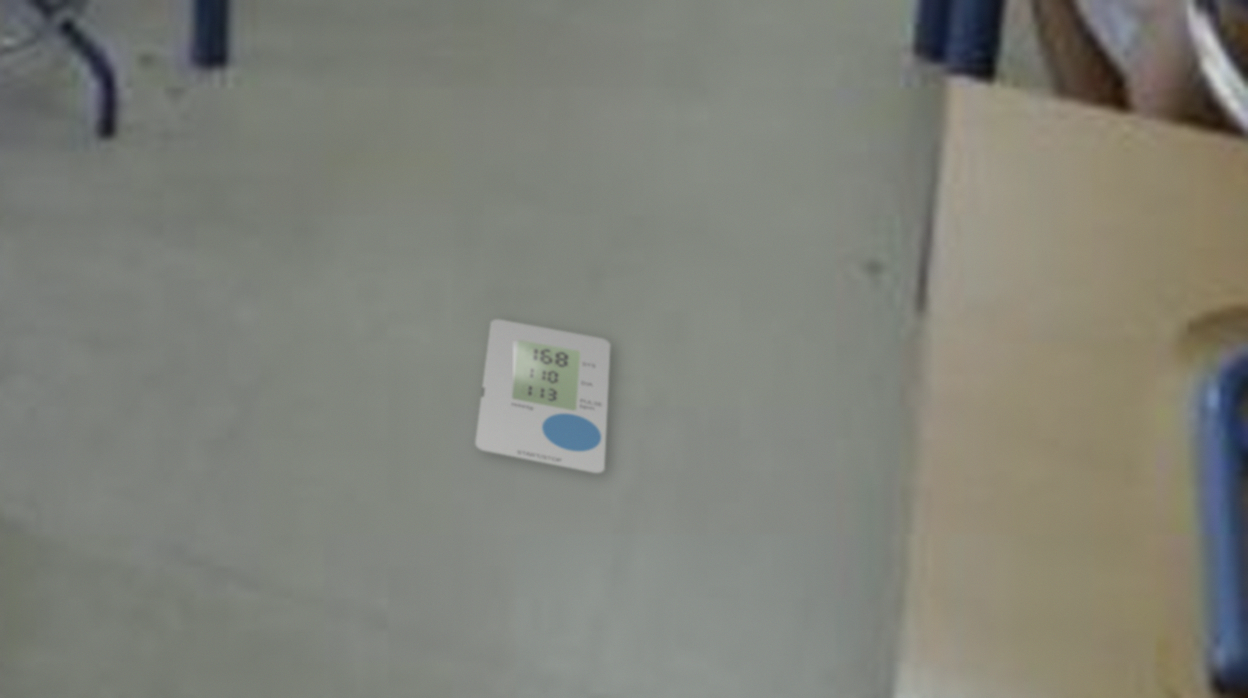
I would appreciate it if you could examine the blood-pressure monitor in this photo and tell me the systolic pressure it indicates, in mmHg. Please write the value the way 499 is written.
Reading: 168
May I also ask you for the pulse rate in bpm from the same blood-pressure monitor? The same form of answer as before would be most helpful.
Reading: 113
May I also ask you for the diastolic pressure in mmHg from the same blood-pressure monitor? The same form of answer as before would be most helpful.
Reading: 110
